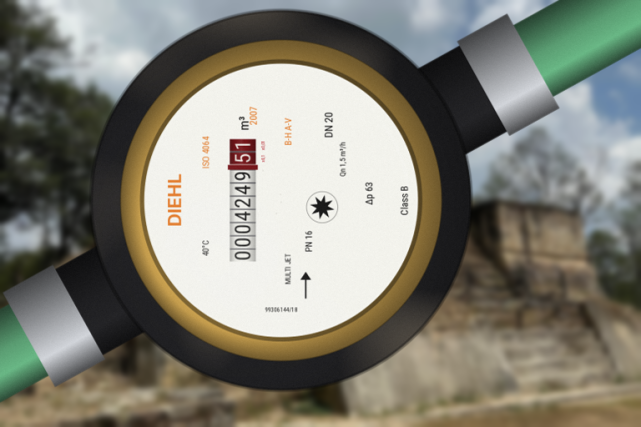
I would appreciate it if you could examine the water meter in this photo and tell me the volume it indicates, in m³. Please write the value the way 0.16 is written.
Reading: 4249.51
